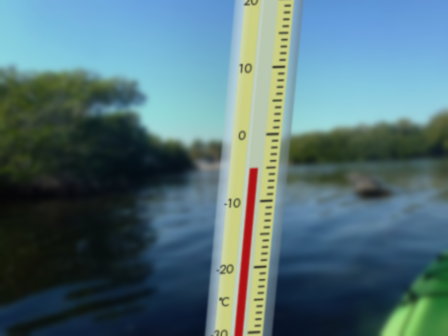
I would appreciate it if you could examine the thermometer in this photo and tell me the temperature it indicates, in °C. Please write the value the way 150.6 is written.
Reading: -5
